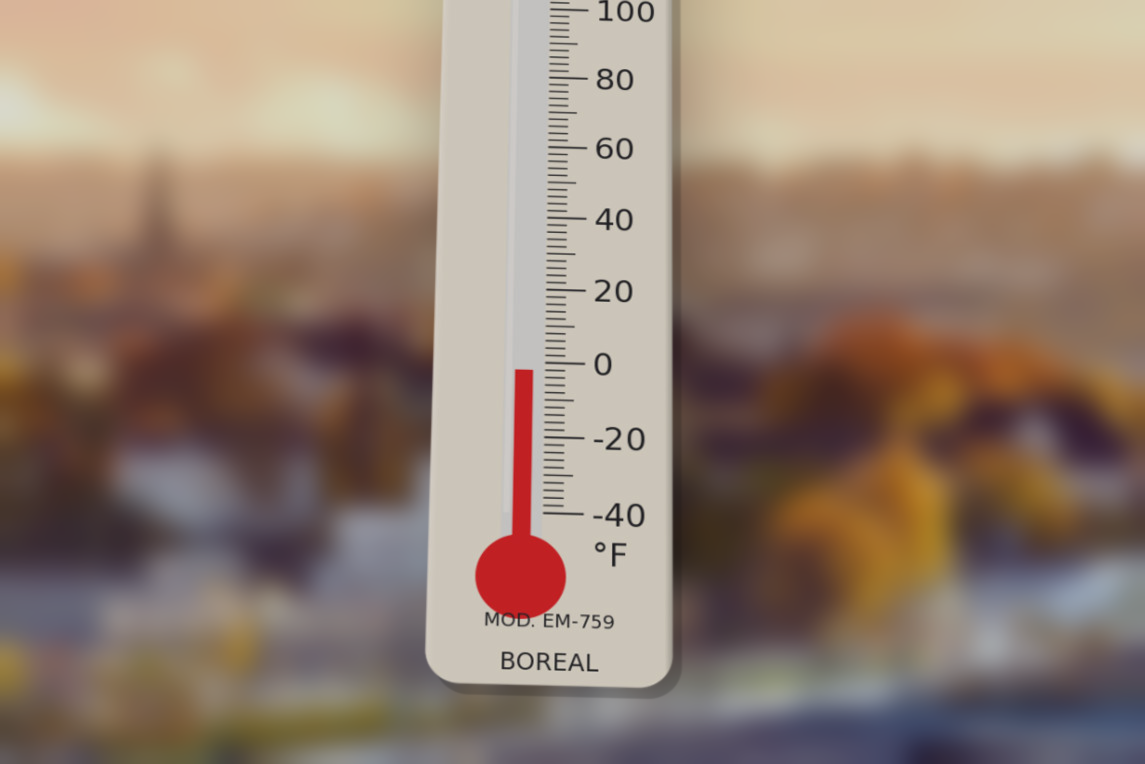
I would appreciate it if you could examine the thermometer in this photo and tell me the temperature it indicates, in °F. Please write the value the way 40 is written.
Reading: -2
